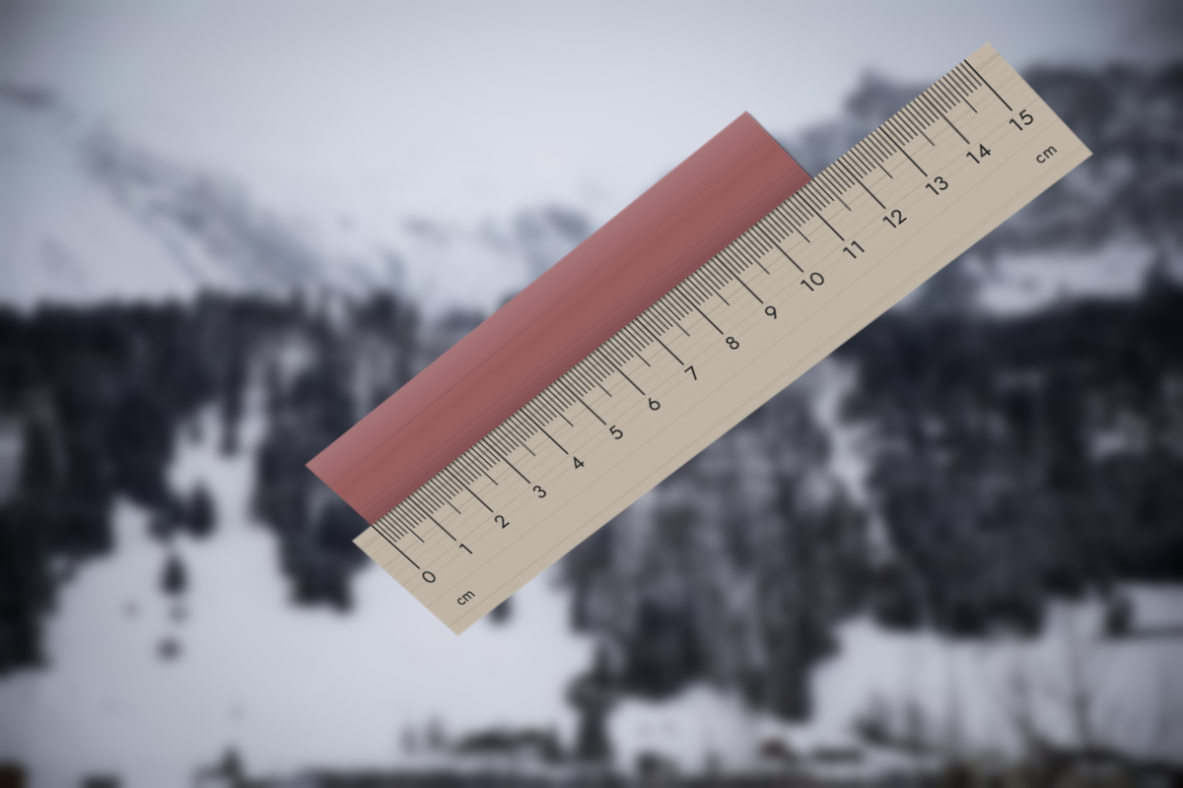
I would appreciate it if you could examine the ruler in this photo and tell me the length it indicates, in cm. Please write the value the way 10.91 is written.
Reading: 11.4
